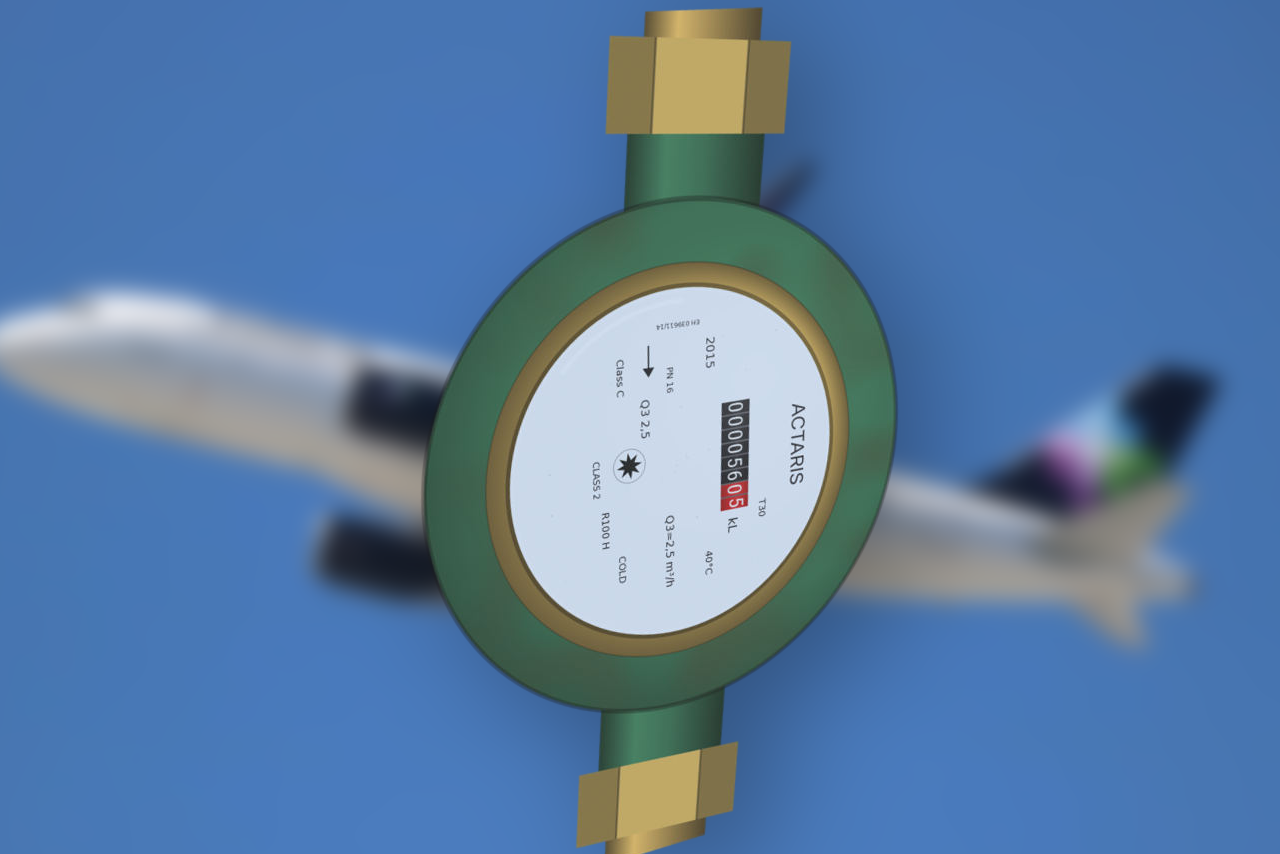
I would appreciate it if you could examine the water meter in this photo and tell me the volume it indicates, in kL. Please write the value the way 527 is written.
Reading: 56.05
